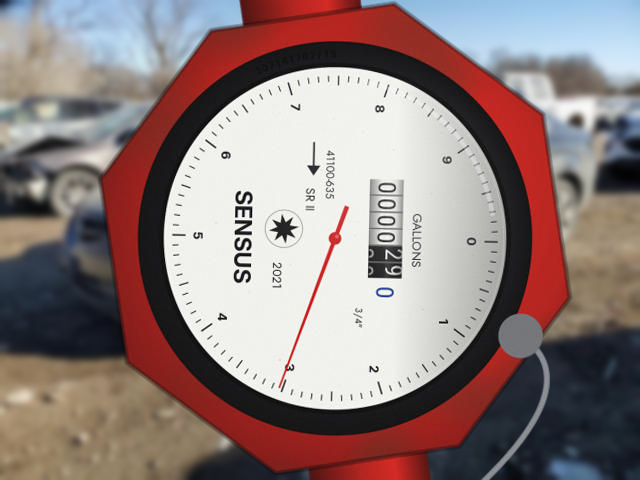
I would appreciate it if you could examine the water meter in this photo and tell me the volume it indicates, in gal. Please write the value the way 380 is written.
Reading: 293.0
